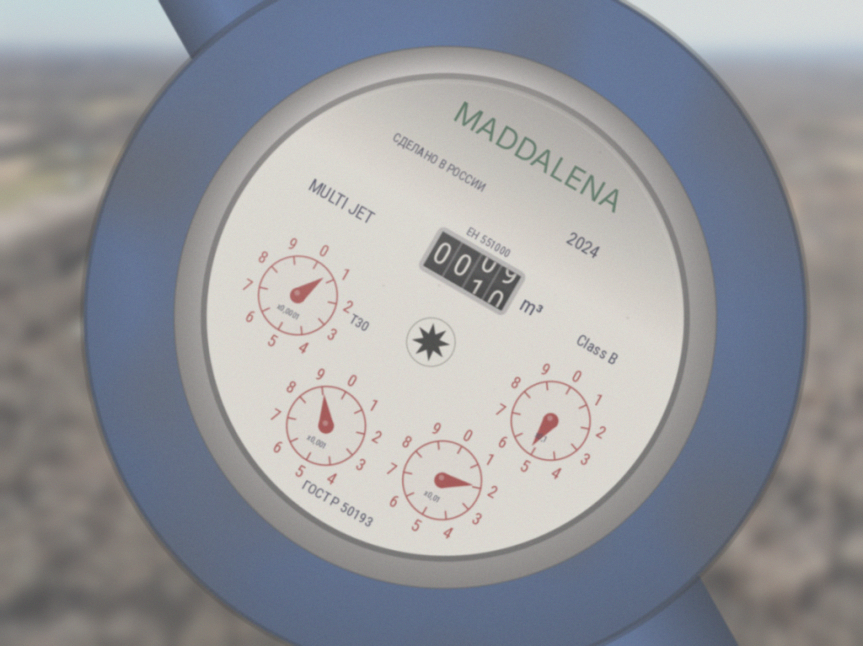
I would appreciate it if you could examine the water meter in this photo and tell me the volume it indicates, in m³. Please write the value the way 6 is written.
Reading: 9.5190
